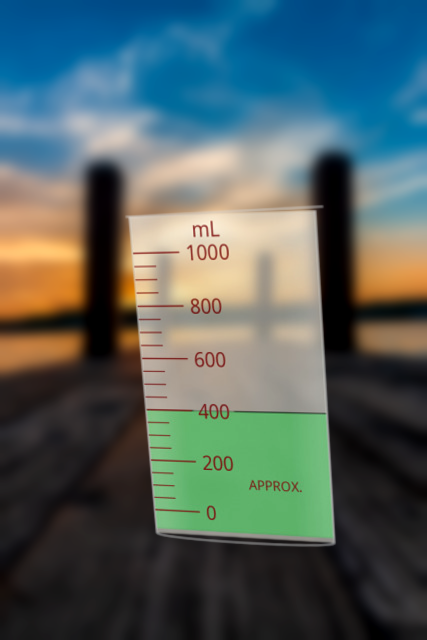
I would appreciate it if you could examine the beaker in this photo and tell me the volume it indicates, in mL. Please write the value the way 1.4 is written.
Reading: 400
